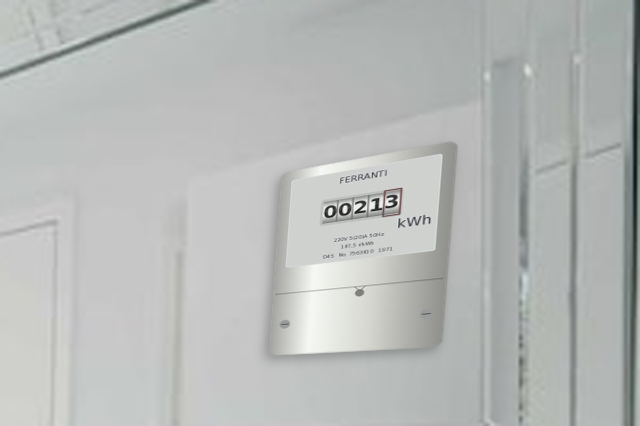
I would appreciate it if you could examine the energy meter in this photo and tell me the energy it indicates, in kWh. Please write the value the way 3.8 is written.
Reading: 21.3
